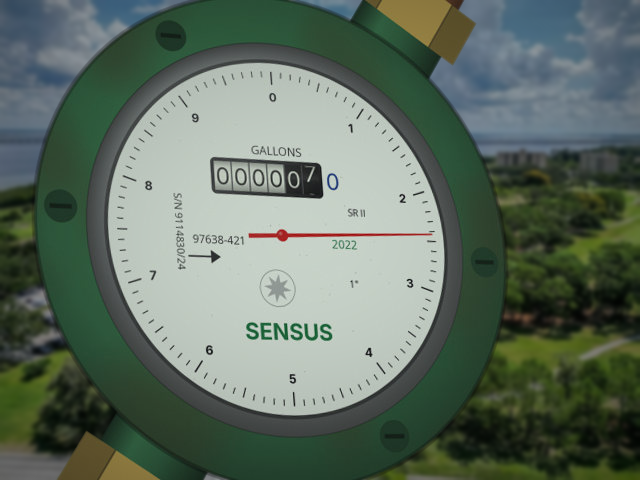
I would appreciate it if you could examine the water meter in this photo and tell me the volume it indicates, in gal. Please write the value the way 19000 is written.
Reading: 72.4
